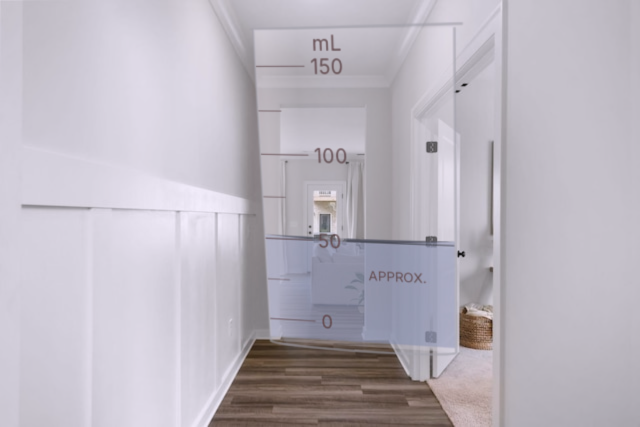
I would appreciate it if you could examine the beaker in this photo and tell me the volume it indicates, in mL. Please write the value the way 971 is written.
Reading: 50
